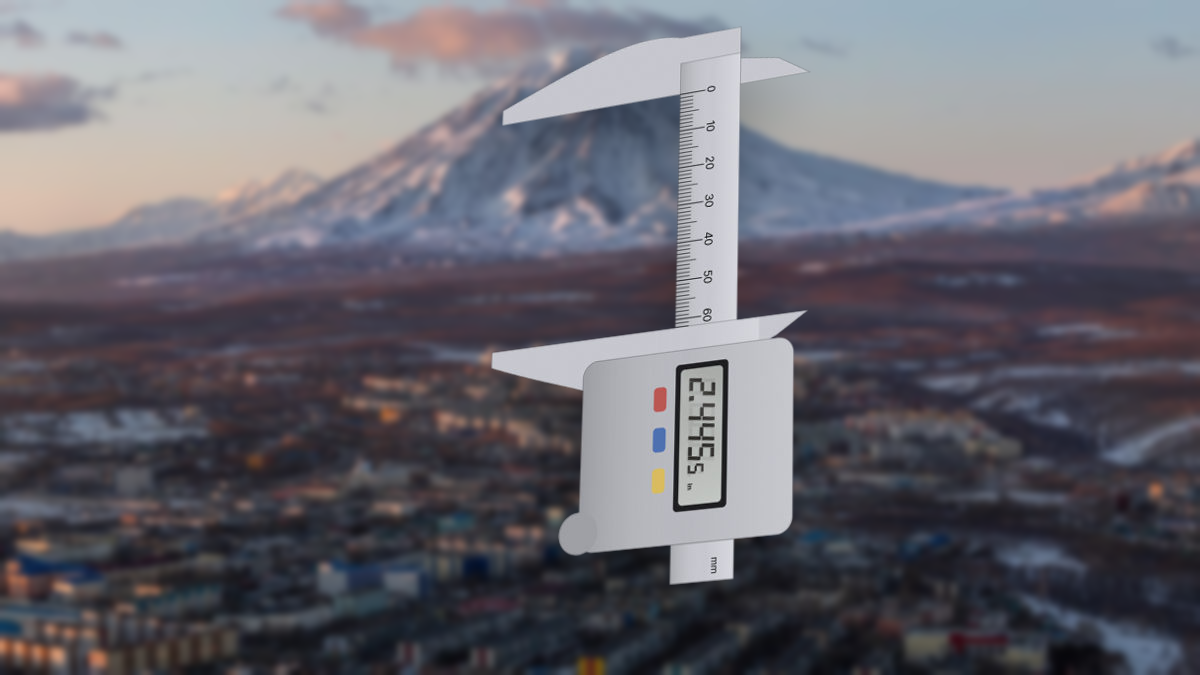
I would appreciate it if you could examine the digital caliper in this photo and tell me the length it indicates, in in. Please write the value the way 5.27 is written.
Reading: 2.4455
